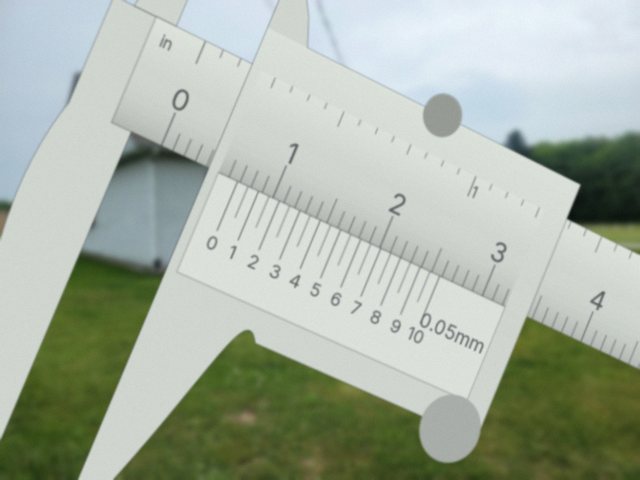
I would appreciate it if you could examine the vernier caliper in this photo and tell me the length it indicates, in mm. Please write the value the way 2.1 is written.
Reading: 6.8
